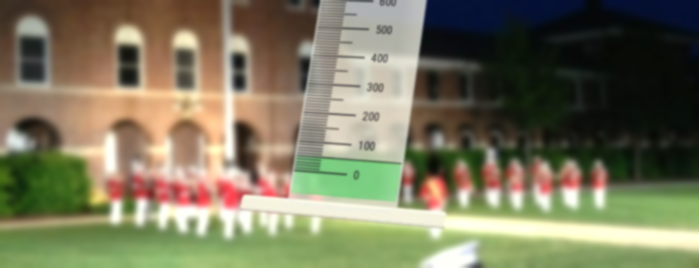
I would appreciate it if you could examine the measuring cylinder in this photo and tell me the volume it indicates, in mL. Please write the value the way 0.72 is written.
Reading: 50
